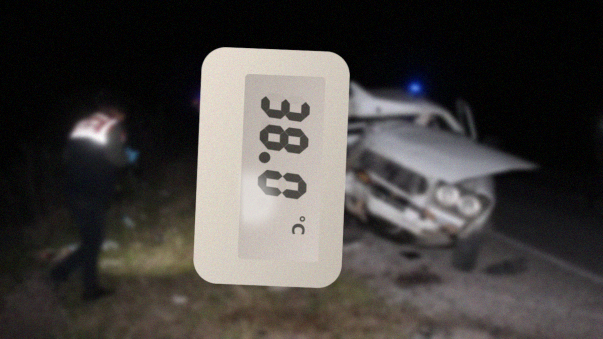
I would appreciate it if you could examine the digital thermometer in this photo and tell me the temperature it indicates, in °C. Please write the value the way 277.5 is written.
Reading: 38.0
